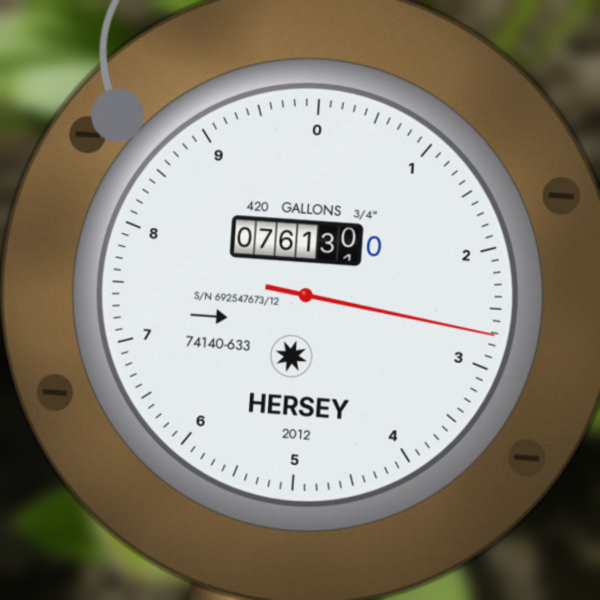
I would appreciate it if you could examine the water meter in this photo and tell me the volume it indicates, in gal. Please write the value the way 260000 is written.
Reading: 761302.7
